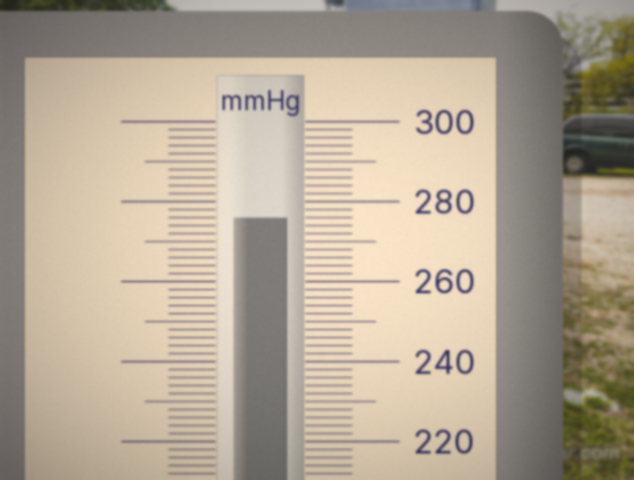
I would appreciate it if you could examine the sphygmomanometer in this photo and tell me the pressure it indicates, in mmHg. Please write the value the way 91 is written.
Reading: 276
